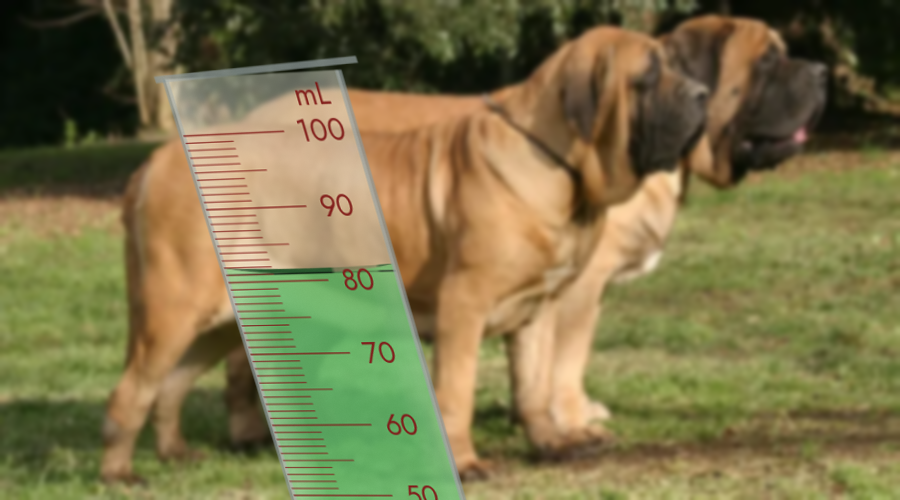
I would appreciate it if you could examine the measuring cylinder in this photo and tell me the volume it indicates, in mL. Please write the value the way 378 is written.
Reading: 81
